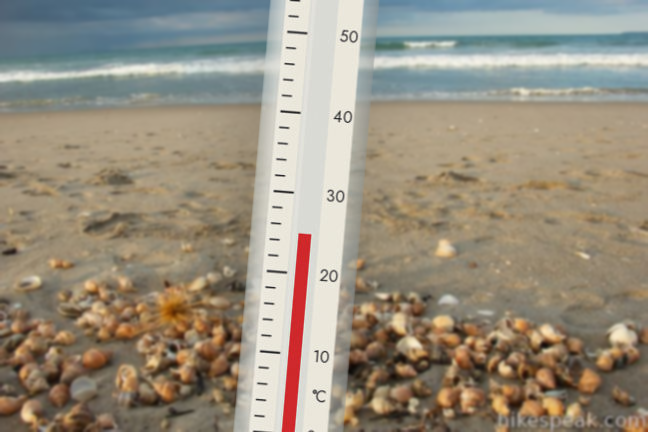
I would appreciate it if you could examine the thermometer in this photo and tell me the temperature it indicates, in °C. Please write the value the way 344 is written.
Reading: 25
